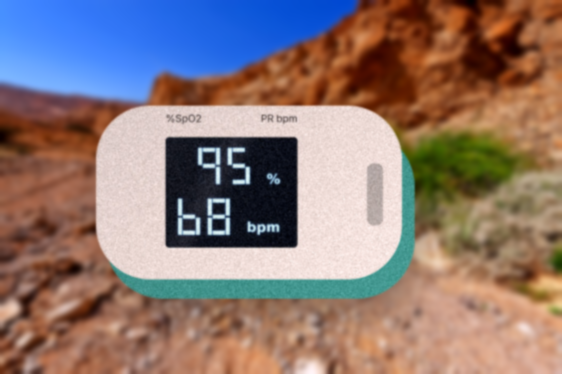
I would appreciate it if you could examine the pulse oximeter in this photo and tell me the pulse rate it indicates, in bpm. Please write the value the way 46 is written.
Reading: 68
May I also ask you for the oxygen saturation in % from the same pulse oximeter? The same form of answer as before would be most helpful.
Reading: 95
